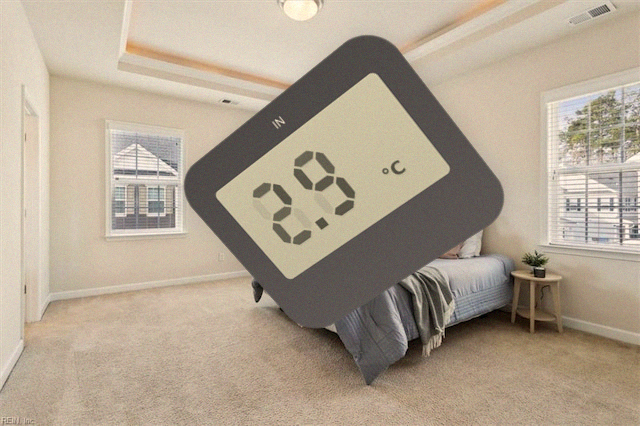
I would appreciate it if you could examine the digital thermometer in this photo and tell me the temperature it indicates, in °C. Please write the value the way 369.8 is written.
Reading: 2.9
